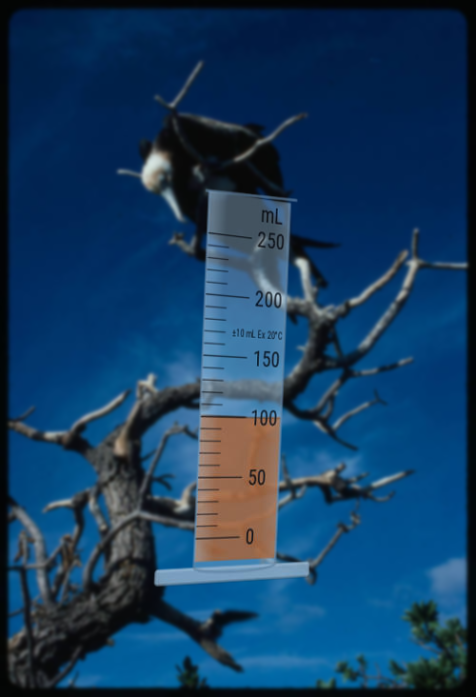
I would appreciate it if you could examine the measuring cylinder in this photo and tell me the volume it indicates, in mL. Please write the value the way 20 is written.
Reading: 100
